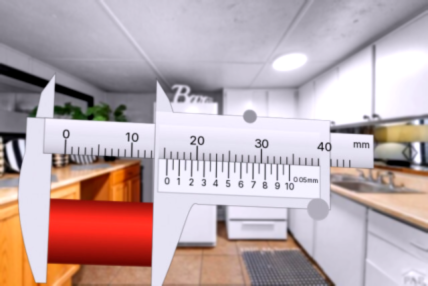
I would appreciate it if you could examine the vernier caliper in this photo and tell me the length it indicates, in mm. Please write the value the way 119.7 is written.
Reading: 15.4
